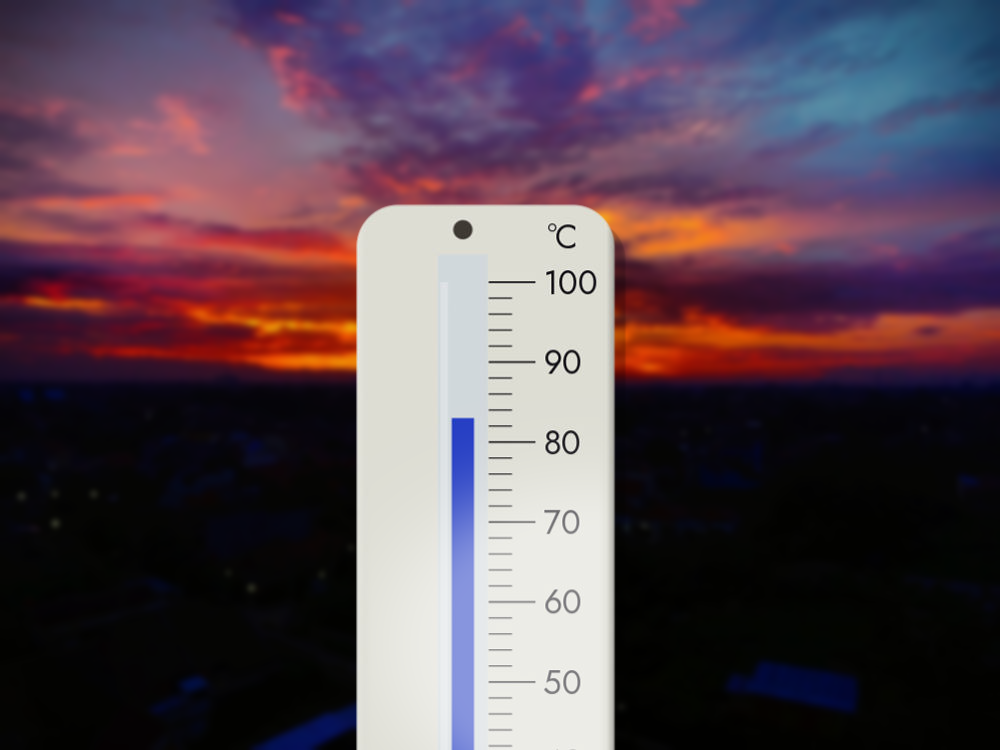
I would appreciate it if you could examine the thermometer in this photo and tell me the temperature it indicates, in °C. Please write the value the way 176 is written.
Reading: 83
